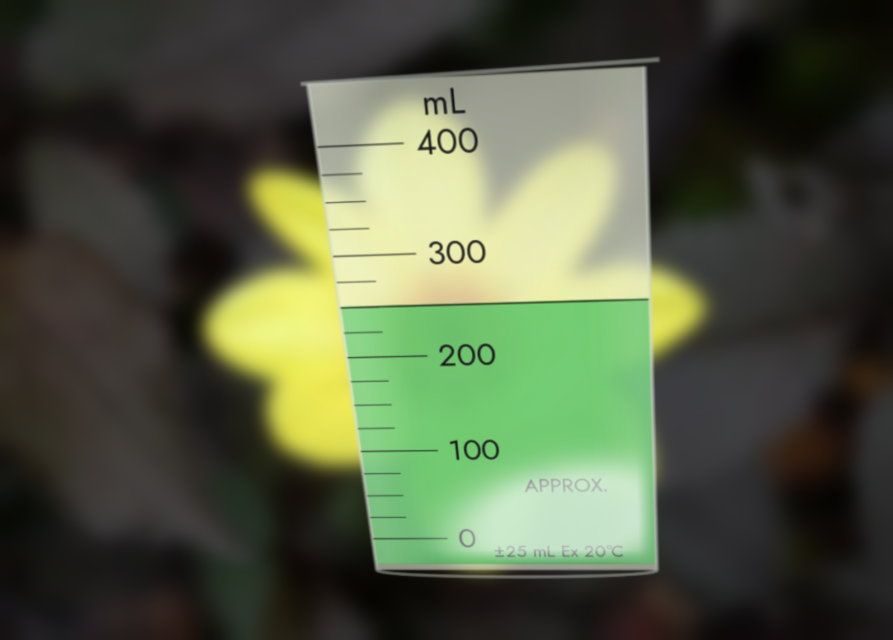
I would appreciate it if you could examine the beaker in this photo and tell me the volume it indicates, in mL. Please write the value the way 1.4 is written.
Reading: 250
